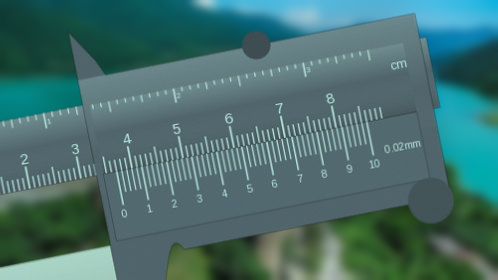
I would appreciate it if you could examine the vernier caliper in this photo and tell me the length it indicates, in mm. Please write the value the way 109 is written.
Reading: 37.0
